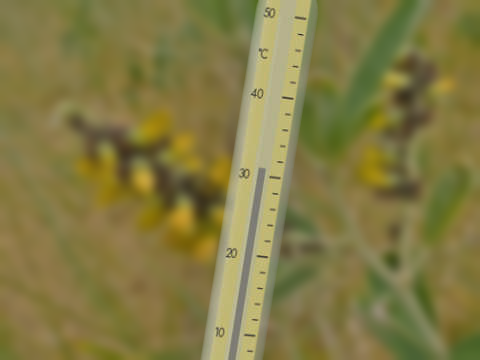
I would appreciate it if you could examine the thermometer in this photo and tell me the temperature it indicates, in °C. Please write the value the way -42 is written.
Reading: 31
